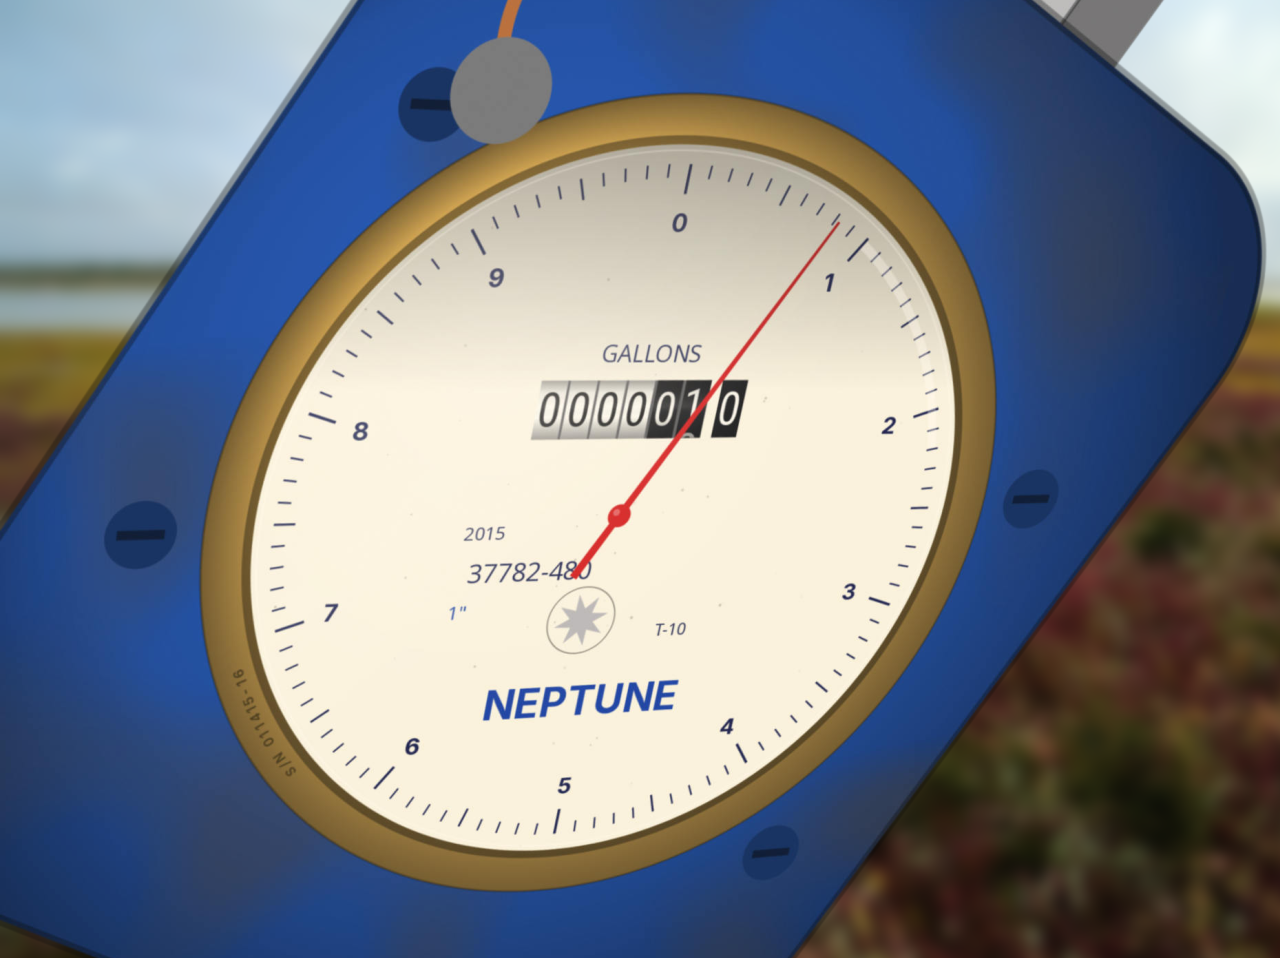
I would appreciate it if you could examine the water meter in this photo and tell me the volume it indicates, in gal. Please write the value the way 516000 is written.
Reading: 10.8
